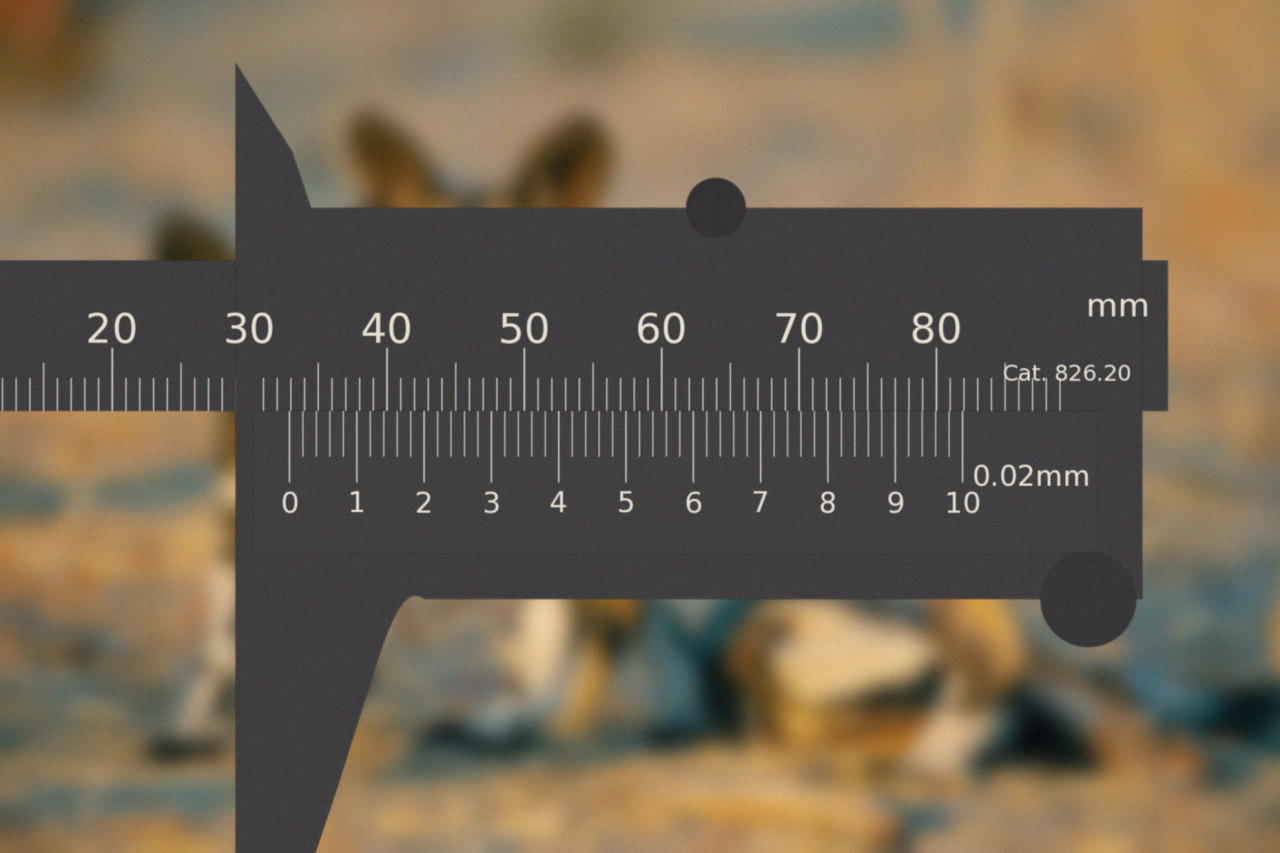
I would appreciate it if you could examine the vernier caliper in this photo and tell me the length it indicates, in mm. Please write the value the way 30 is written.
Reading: 32.9
